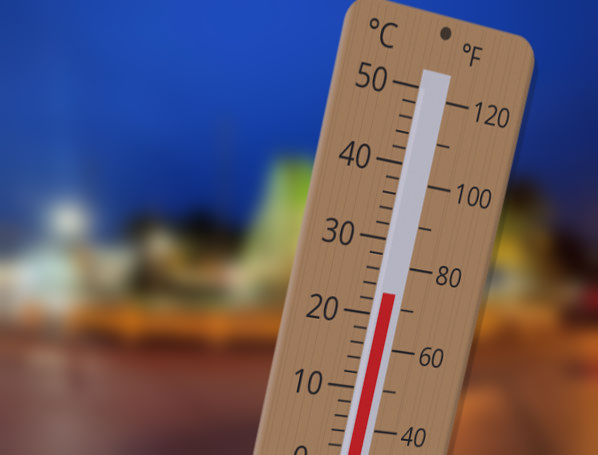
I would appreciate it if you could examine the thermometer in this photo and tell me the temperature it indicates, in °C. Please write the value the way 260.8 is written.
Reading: 23
